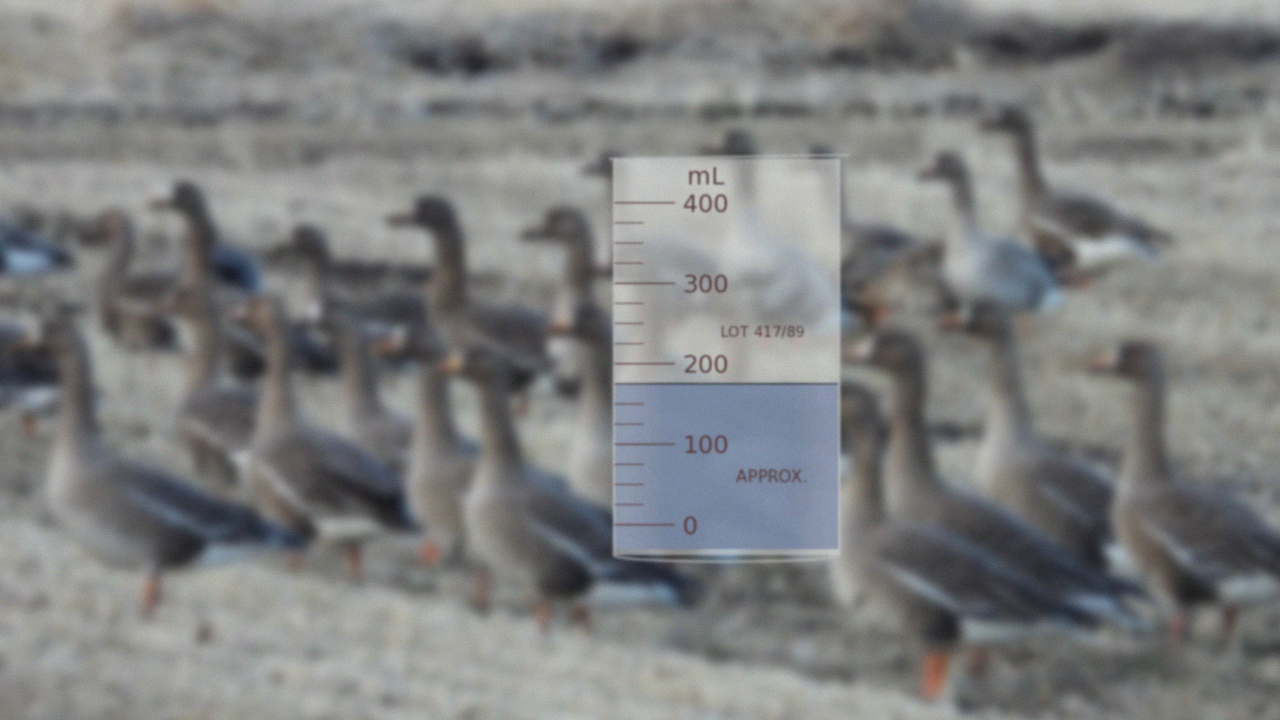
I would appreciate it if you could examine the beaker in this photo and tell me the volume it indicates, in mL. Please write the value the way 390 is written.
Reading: 175
